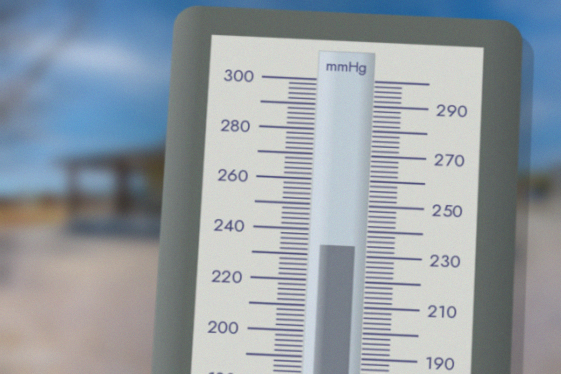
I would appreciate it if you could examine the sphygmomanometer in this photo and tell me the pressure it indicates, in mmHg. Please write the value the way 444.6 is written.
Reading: 234
